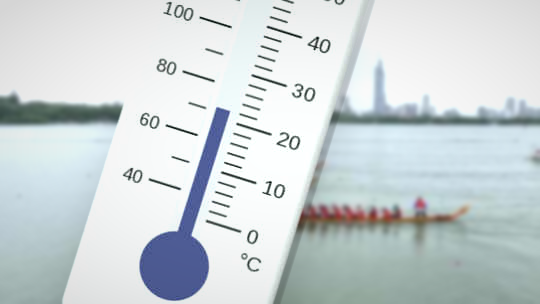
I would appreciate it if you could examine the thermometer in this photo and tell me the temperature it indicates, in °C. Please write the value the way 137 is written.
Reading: 22
